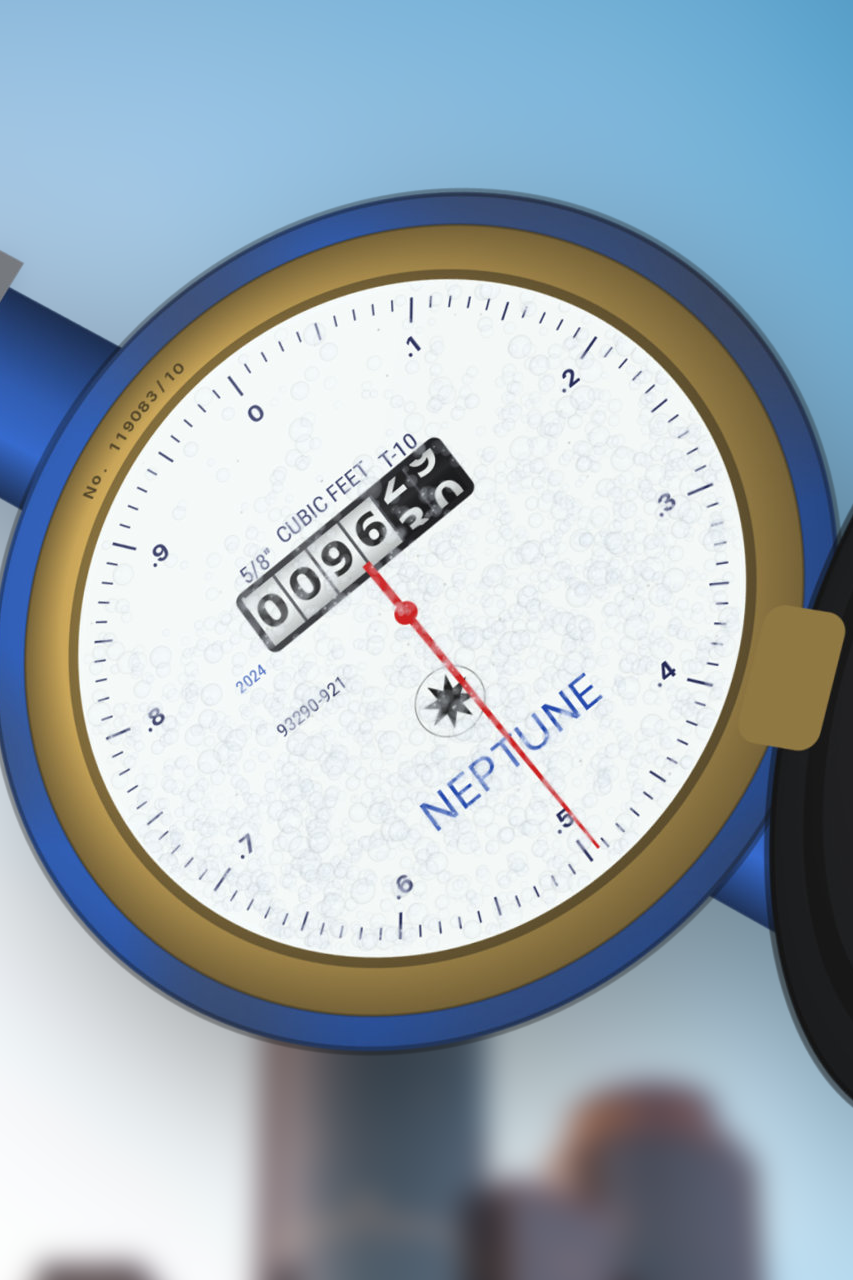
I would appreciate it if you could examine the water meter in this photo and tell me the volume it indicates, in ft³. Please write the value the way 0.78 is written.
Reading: 9629.49
